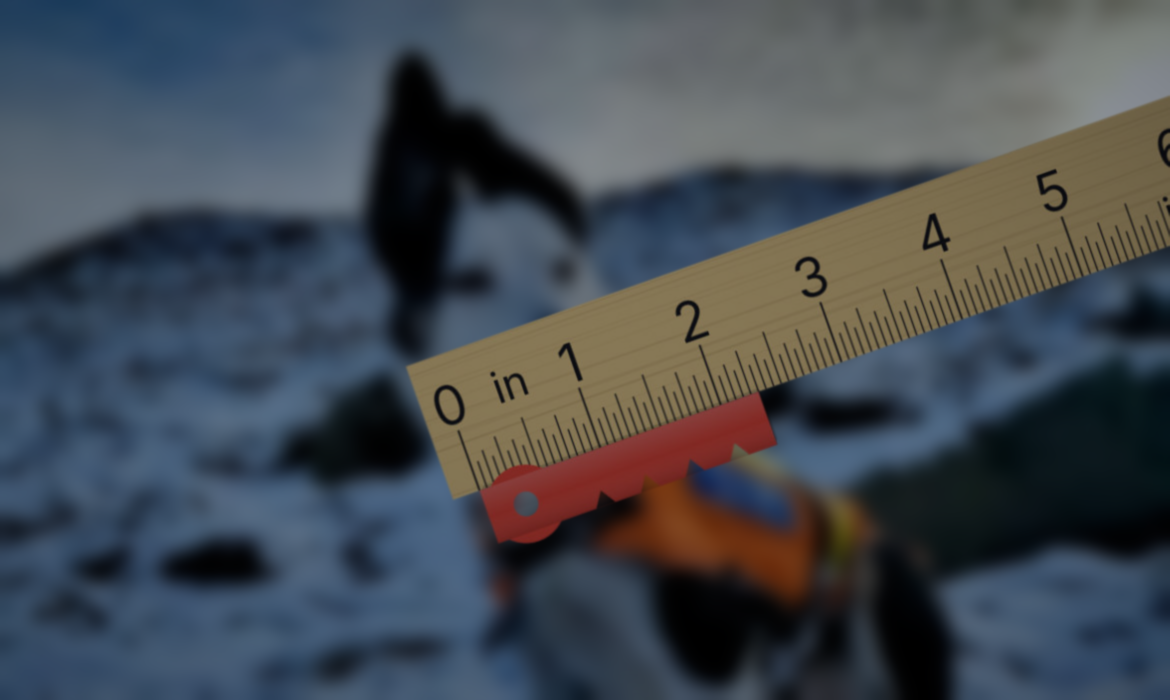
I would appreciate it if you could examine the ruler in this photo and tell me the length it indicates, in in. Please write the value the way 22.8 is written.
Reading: 2.3125
